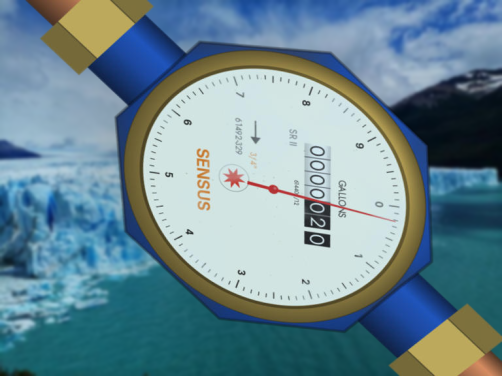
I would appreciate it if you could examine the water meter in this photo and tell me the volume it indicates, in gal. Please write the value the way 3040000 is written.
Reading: 20.2
